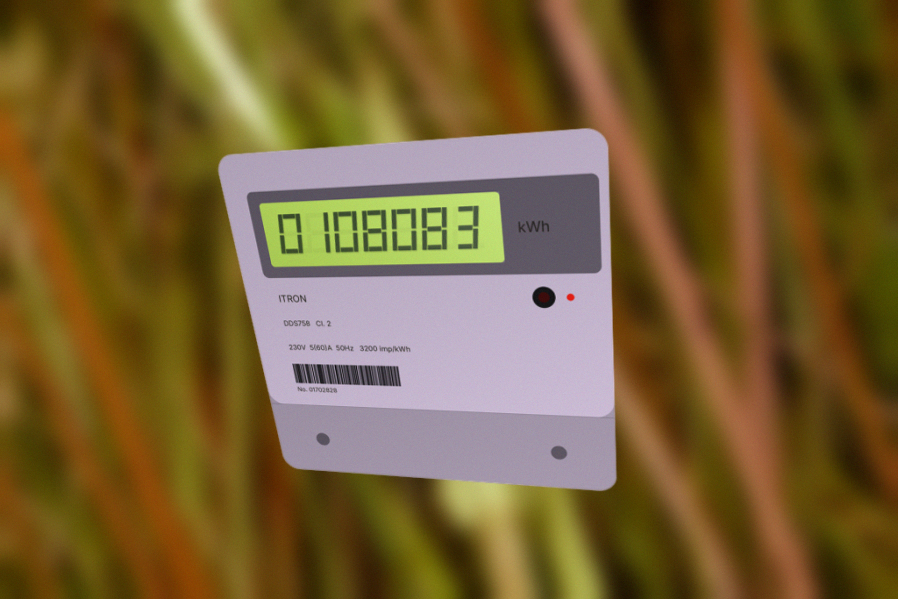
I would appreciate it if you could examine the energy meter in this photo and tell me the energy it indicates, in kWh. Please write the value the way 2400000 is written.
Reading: 108083
